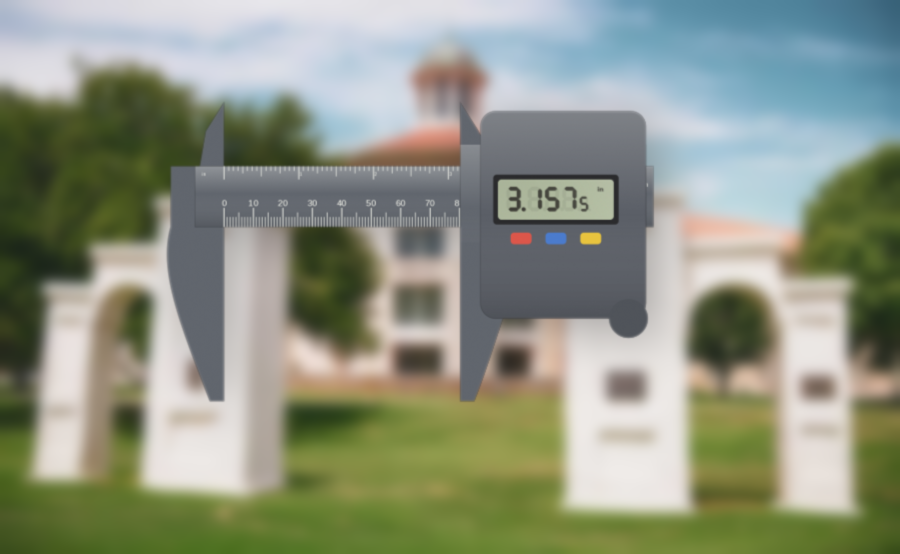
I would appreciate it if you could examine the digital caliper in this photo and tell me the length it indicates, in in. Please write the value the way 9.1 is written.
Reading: 3.1575
